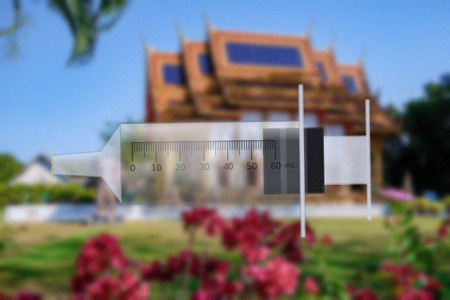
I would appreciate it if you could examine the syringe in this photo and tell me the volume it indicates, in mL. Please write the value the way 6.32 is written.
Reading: 55
